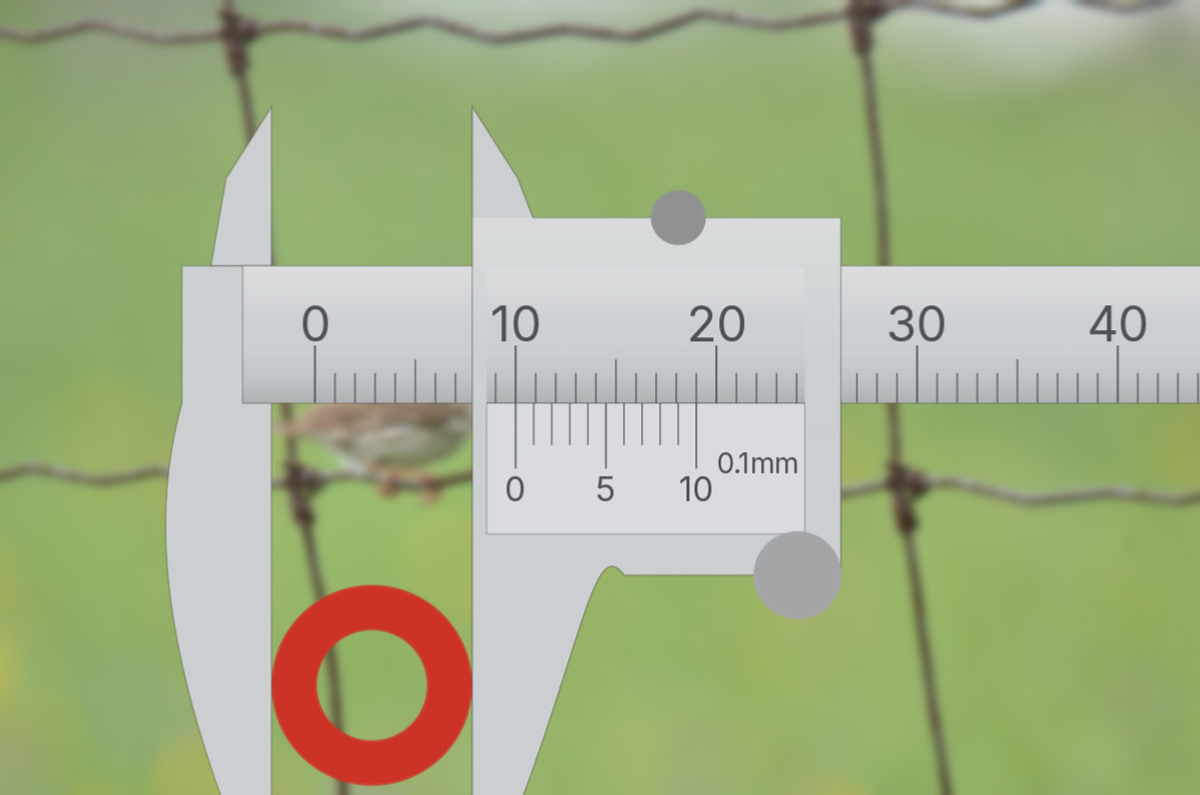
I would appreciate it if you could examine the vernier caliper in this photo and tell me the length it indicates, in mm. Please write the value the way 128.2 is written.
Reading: 10.0
